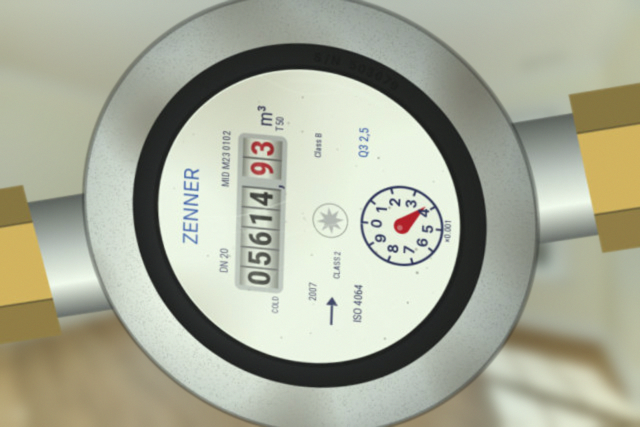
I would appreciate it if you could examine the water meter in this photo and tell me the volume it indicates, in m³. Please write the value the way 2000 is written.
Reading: 5614.933
